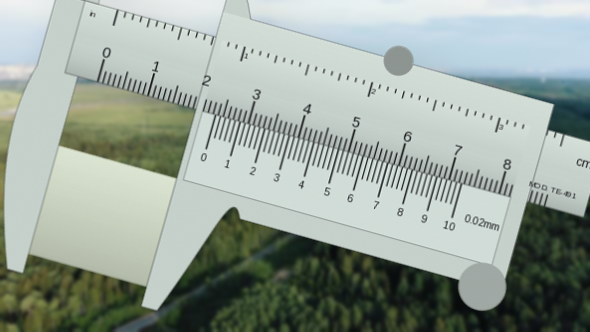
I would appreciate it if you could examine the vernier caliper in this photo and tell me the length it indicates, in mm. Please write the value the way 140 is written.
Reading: 23.5
